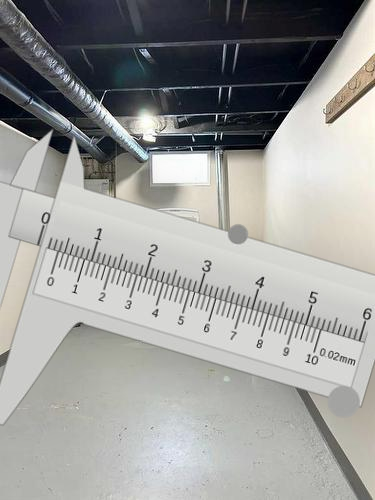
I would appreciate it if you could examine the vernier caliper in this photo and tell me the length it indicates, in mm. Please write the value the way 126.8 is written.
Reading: 3.8
